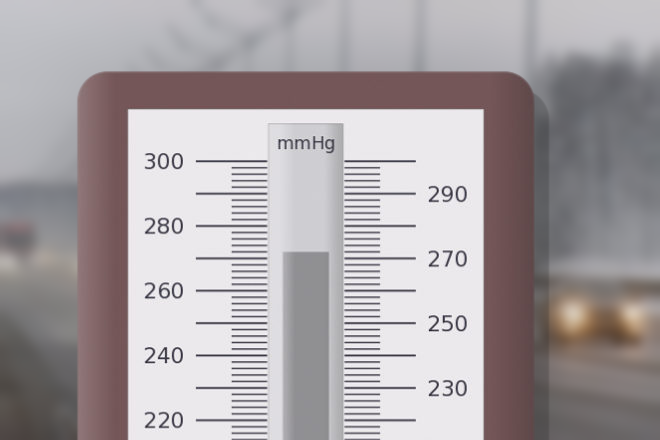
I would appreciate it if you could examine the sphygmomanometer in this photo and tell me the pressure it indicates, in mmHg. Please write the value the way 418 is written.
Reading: 272
